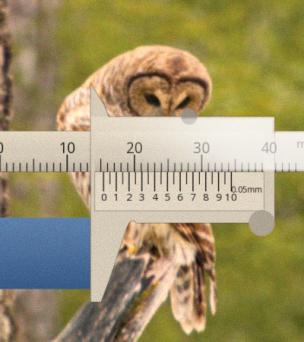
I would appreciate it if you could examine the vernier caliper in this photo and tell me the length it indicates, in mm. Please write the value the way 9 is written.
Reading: 15.4
